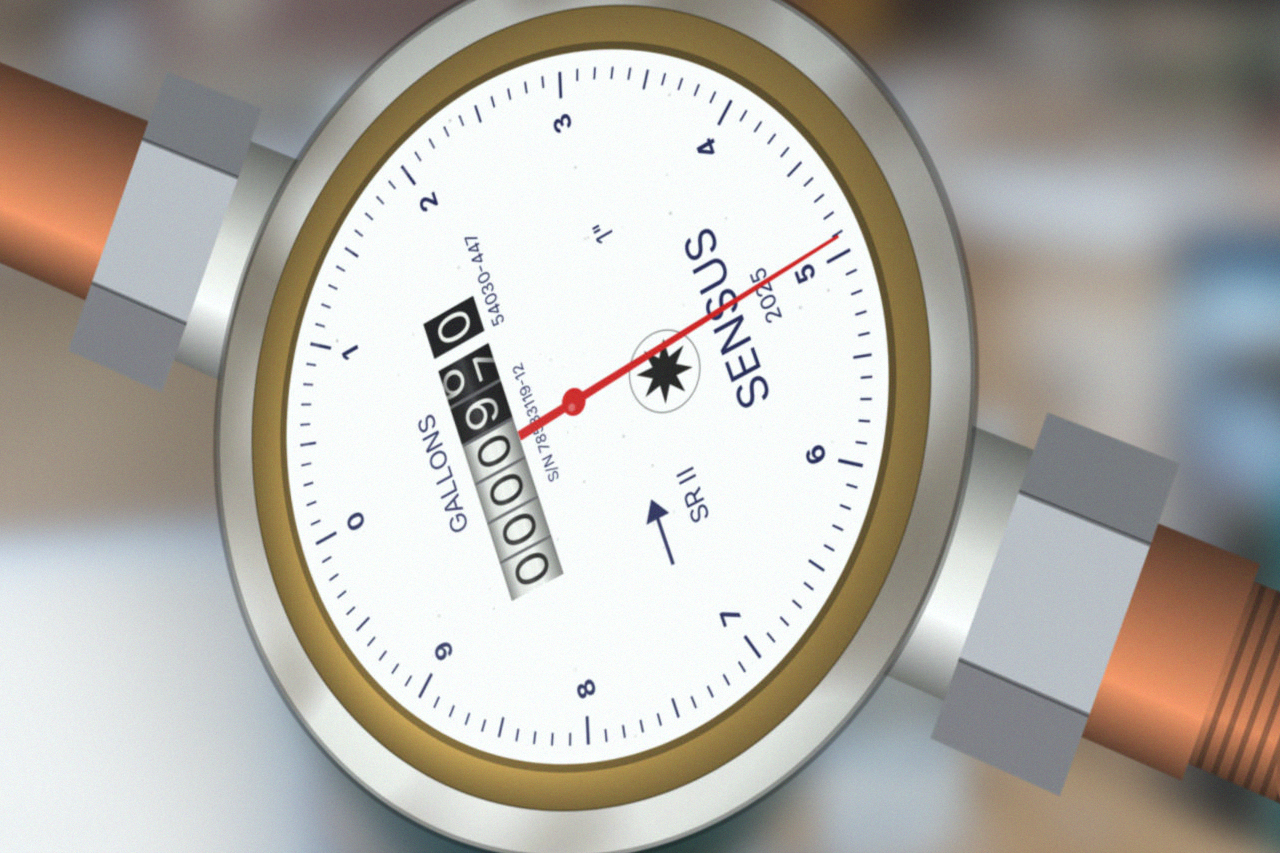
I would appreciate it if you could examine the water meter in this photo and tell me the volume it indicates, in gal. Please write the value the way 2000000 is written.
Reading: 964.9
